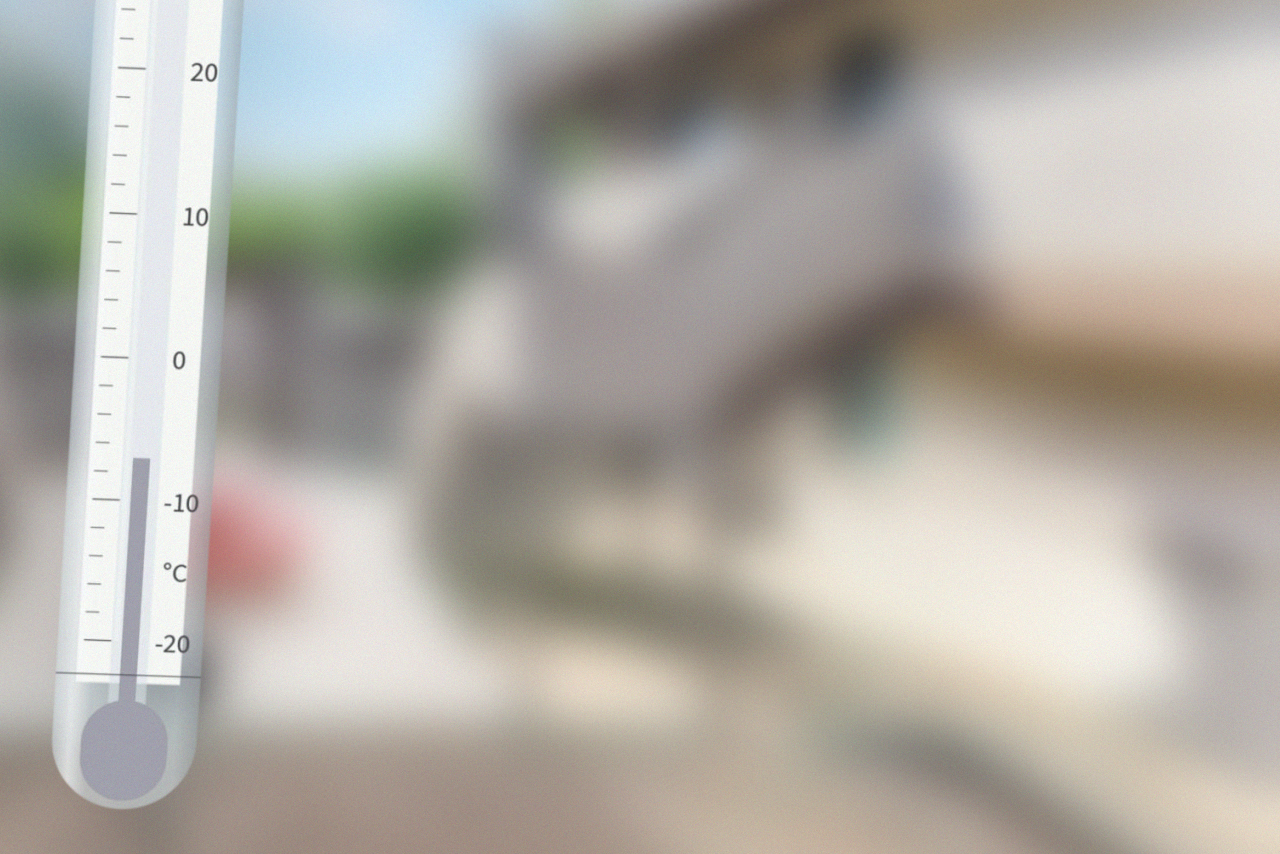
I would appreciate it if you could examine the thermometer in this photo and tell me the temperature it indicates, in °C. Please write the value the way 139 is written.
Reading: -7
